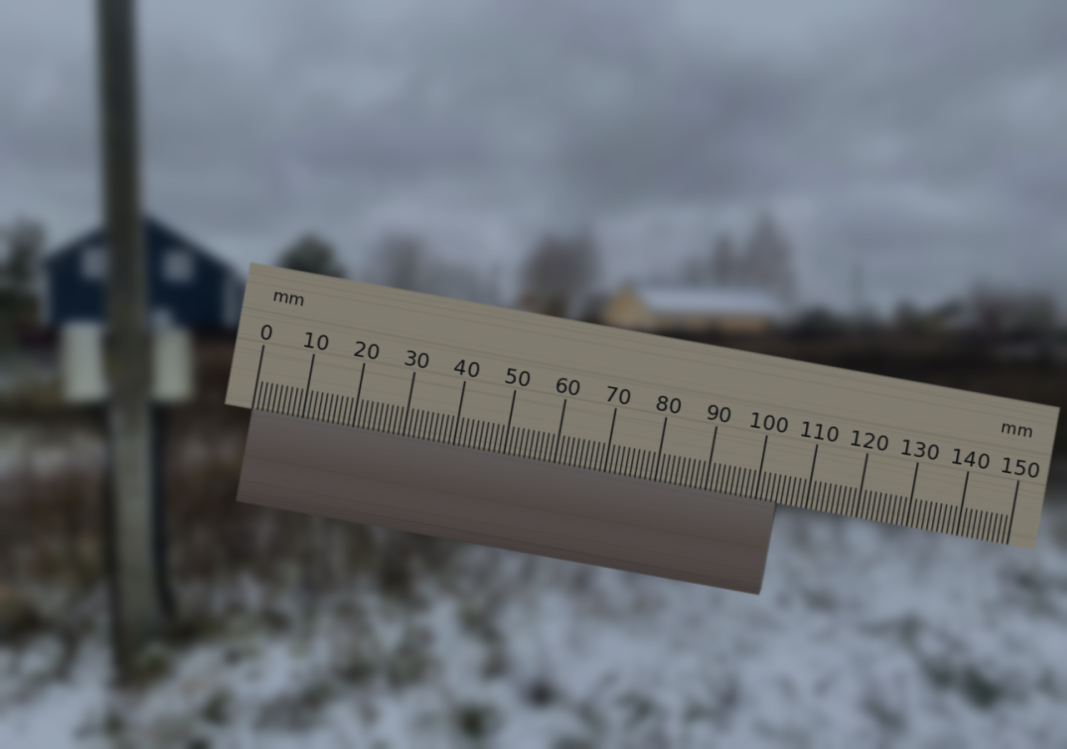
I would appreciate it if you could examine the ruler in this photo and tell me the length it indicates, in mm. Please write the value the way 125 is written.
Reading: 104
